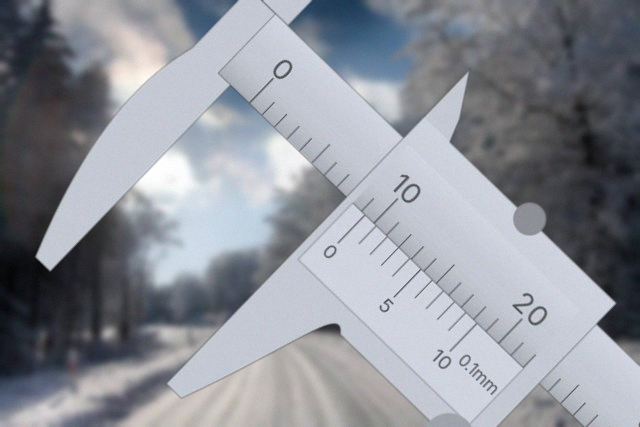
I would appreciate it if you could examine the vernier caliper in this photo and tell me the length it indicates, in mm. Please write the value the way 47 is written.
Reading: 9.3
